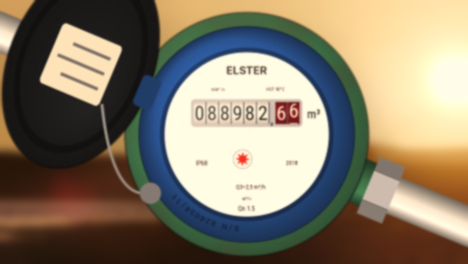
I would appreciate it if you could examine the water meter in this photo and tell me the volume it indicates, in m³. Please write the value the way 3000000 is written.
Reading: 88982.66
